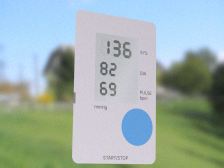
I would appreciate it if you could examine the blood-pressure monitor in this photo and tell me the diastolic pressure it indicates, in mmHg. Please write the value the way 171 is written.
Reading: 82
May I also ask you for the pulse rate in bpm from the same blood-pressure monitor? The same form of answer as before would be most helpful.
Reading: 69
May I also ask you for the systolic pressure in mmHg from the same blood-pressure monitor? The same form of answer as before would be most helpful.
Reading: 136
